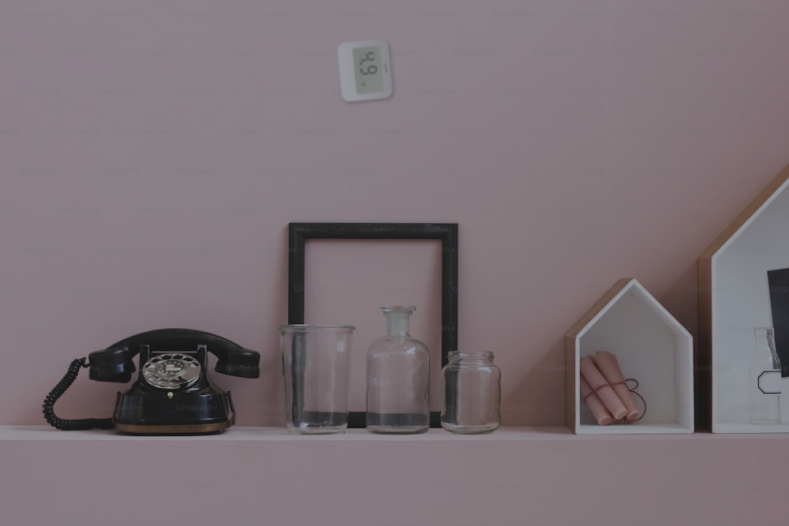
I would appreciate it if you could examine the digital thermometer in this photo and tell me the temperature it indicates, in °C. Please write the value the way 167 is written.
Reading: 4.9
